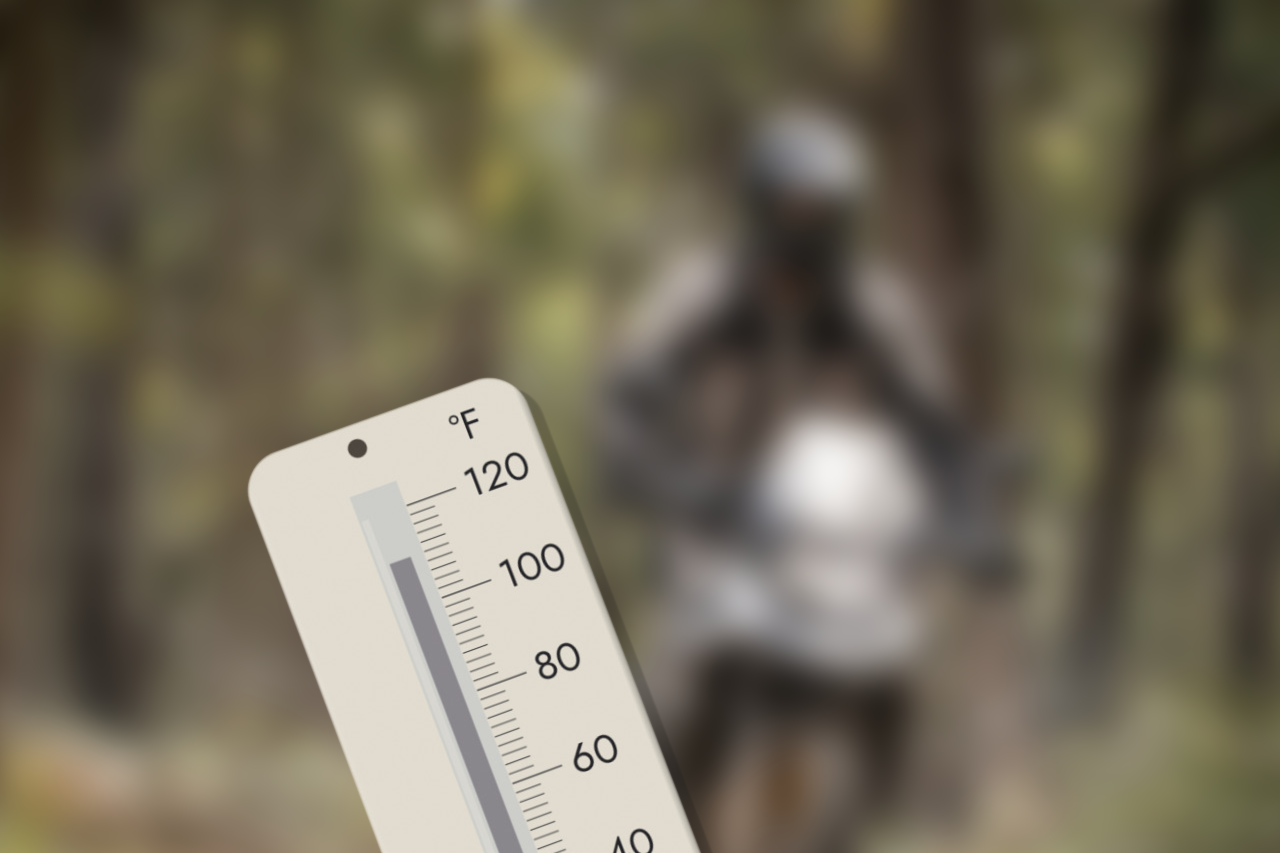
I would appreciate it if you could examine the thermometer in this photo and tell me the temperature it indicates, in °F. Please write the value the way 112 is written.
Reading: 110
